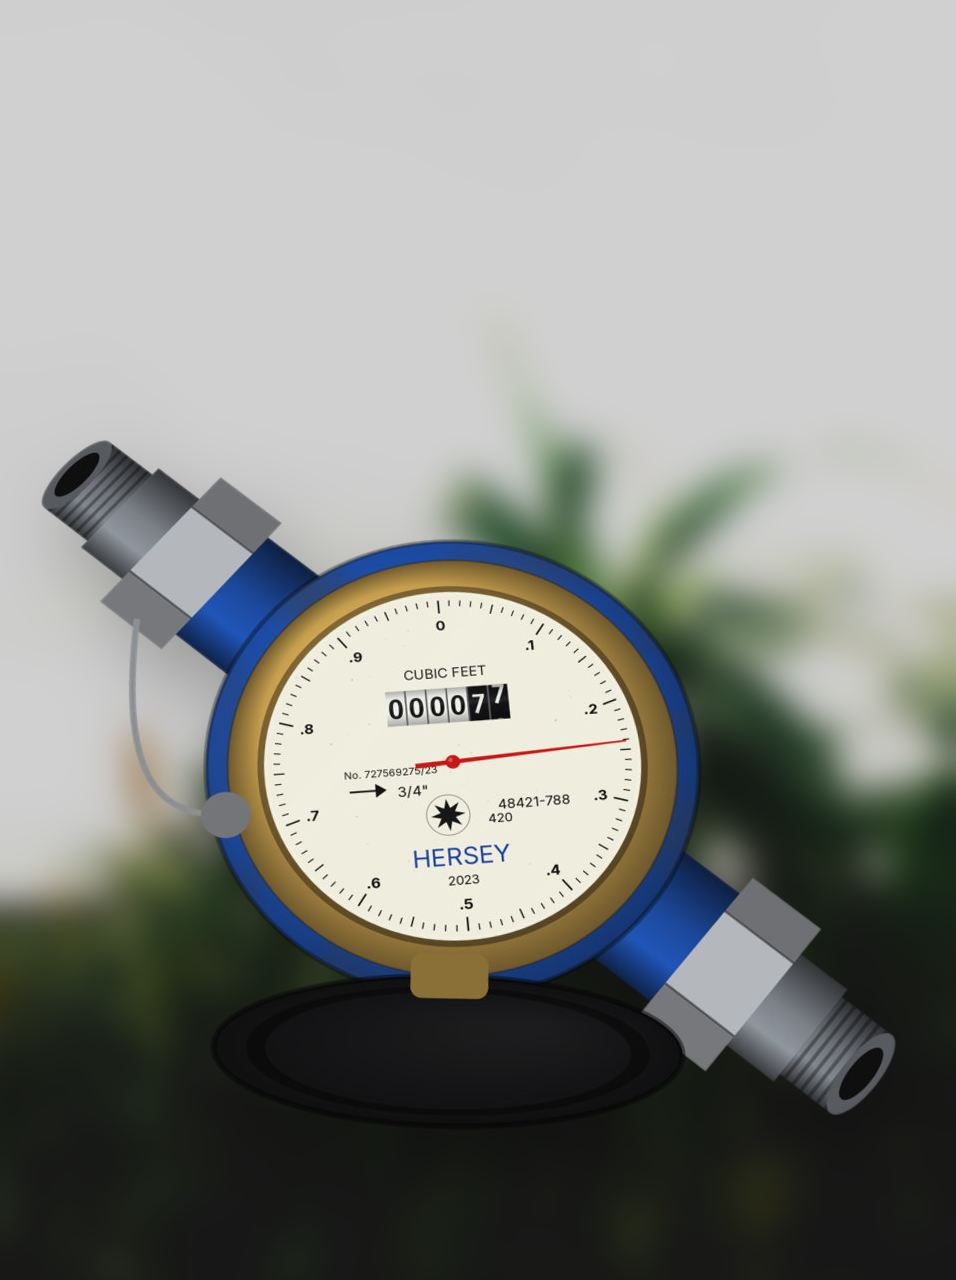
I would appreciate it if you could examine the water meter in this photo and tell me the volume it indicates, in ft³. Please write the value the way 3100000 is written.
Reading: 77.24
